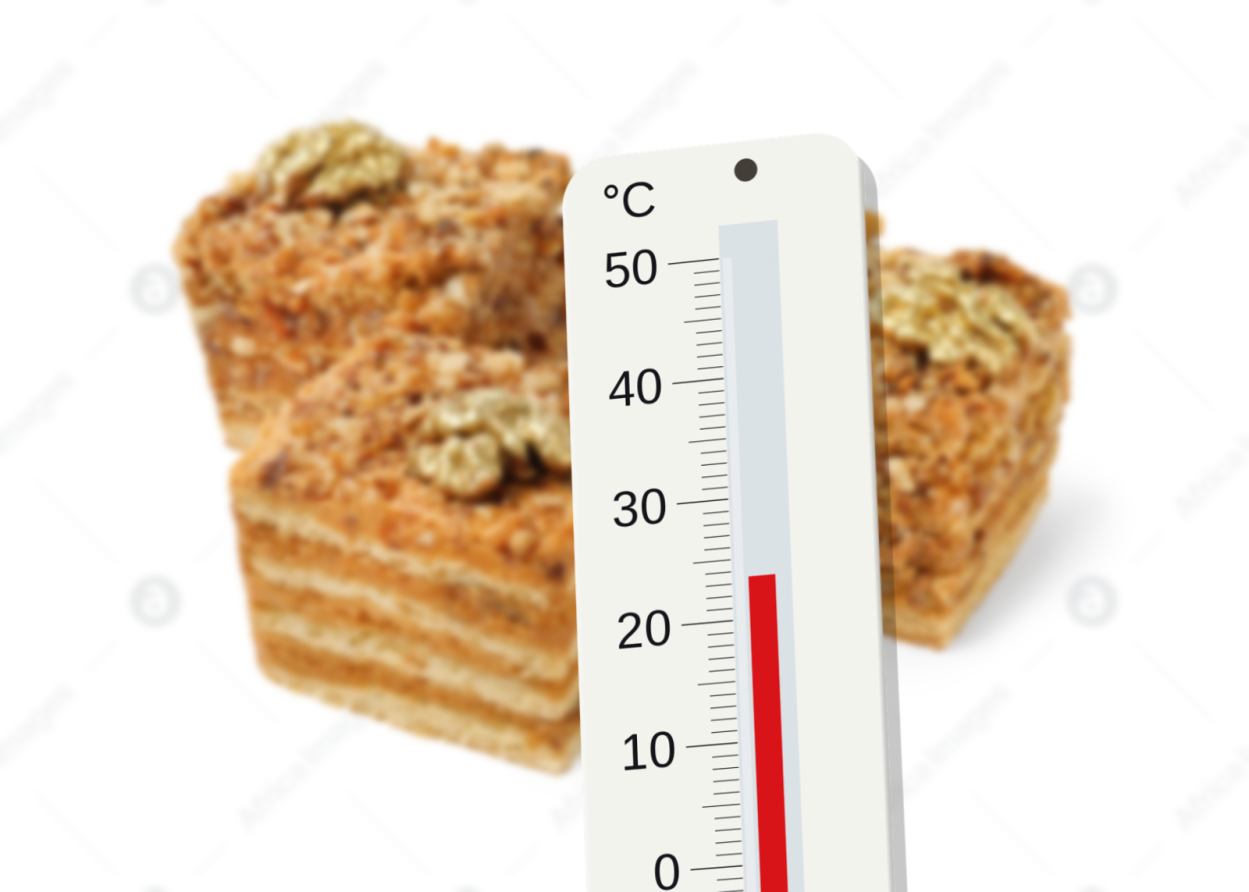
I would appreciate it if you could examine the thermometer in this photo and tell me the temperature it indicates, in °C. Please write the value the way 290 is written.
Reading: 23.5
